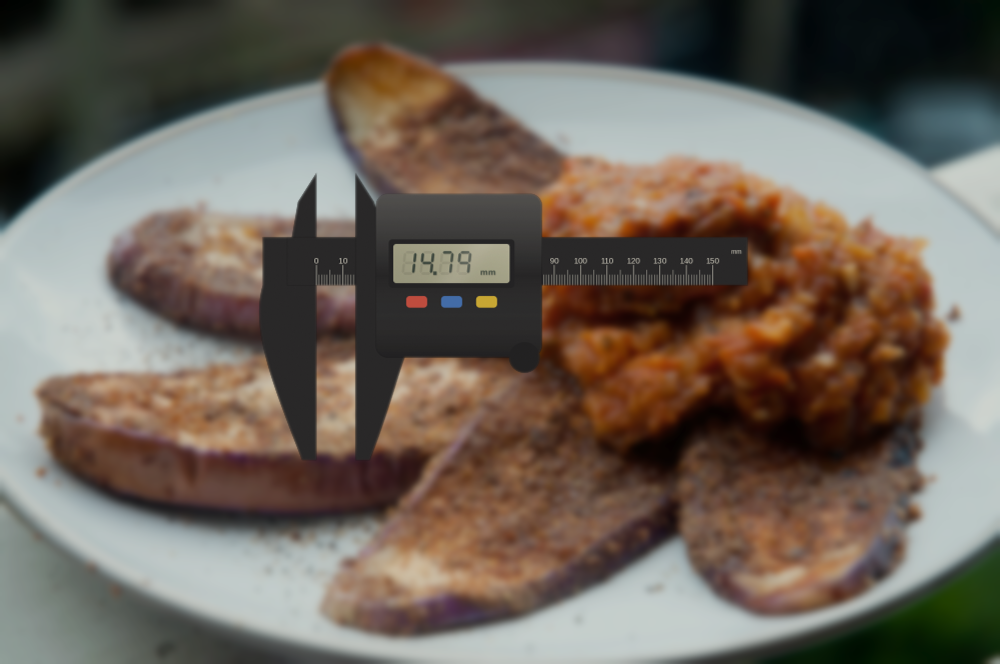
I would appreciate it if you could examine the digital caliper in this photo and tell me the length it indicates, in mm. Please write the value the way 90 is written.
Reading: 14.79
